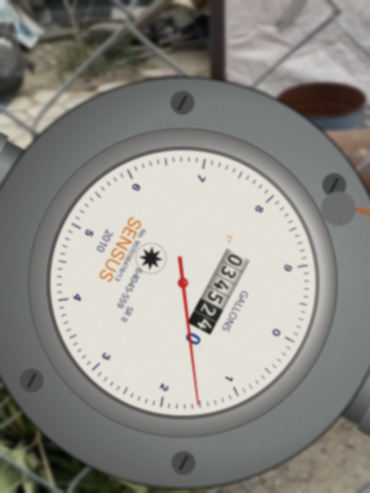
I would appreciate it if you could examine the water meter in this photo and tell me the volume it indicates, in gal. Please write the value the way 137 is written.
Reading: 345241.5
